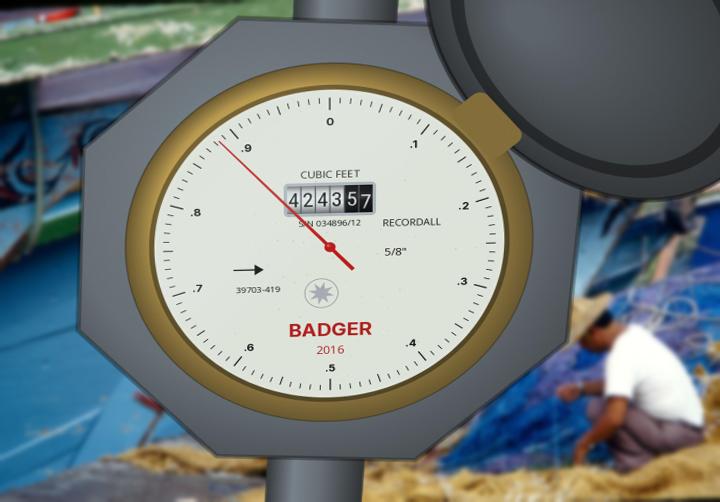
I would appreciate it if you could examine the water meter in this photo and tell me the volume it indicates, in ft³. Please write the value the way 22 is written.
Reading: 424356.88
